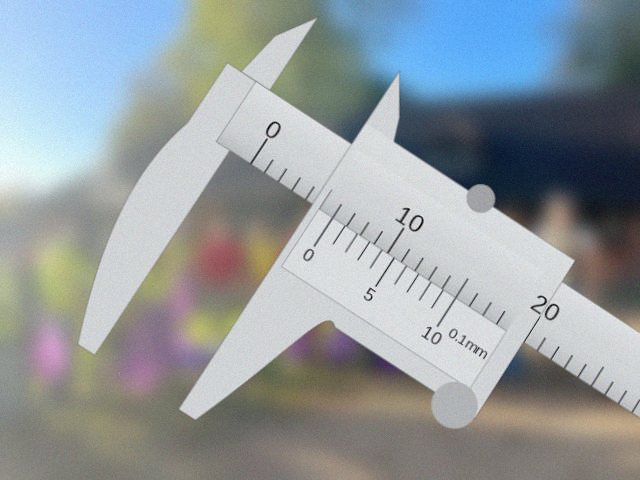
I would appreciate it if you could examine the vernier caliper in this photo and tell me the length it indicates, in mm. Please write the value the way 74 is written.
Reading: 6.0
